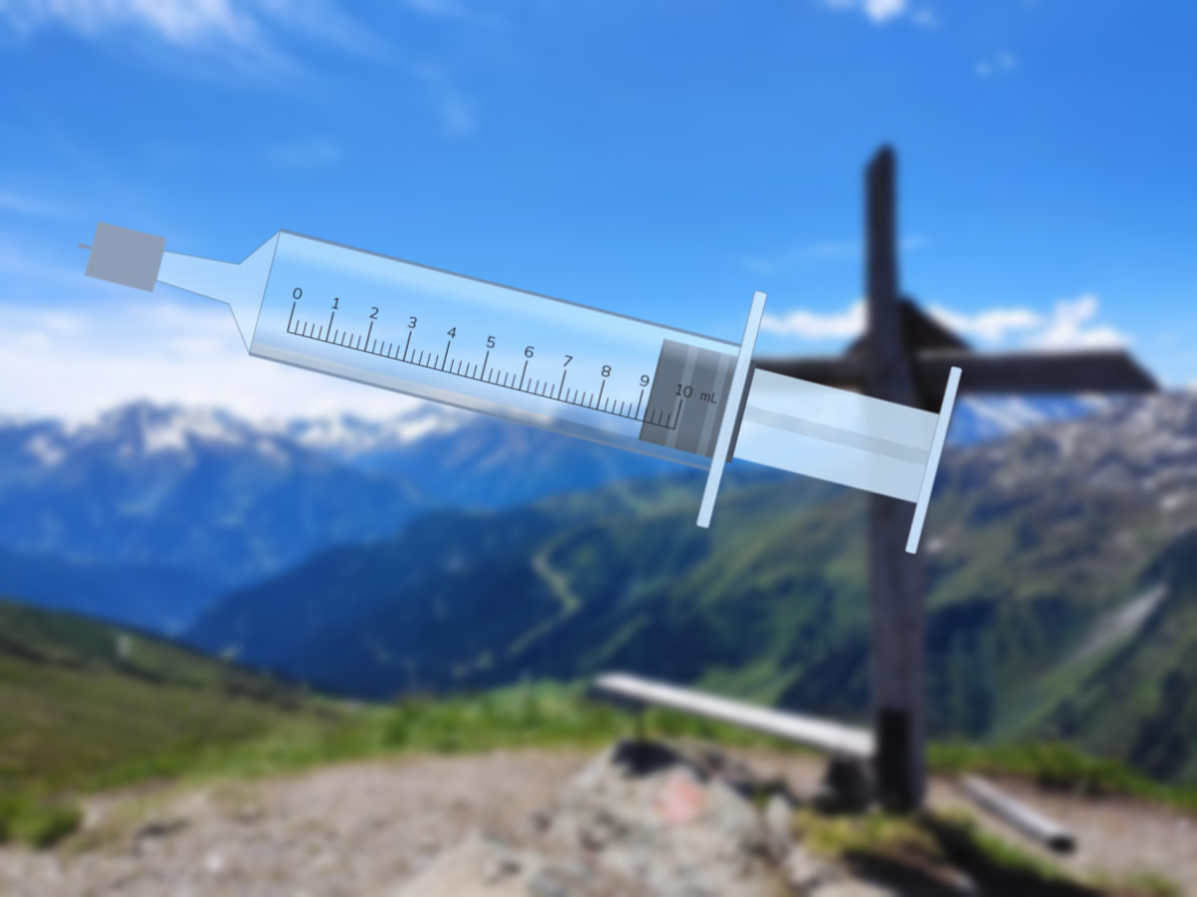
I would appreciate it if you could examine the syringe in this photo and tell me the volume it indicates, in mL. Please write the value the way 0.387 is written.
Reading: 9.2
